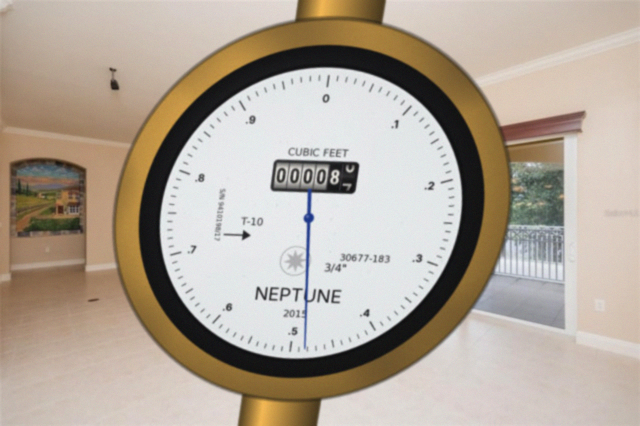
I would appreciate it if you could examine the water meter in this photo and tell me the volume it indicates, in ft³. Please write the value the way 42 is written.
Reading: 86.48
